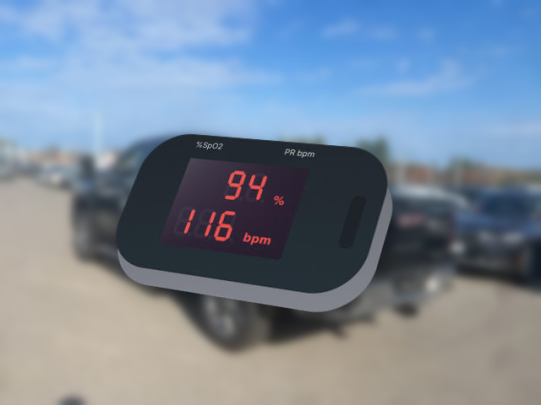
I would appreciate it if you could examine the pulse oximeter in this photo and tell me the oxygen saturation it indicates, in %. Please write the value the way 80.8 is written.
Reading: 94
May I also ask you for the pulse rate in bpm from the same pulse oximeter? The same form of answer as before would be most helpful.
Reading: 116
